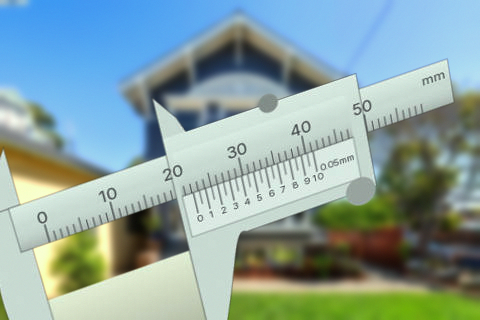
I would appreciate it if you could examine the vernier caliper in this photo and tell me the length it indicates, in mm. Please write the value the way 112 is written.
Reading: 22.2
